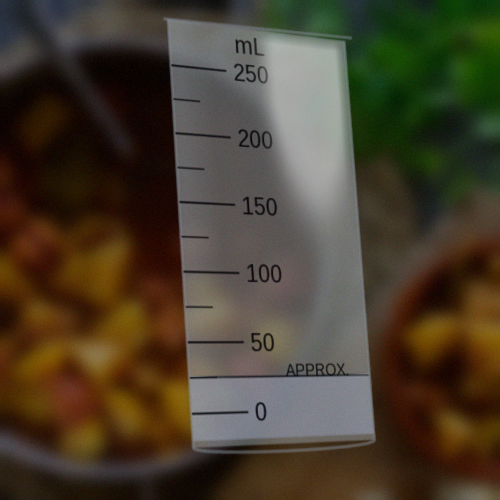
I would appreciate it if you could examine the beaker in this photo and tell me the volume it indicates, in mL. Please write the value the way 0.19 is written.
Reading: 25
